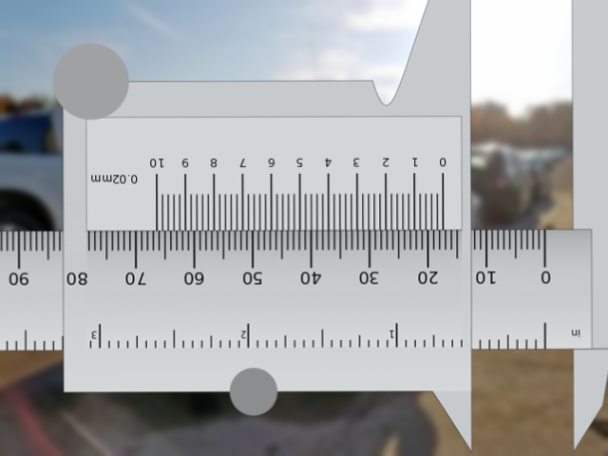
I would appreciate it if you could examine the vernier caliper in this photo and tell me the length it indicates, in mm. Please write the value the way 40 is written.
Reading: 17.4
